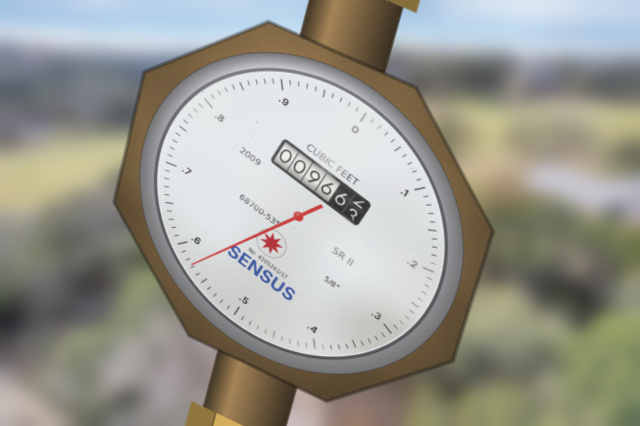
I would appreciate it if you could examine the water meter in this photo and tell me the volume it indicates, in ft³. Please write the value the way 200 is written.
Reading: 9662.57
